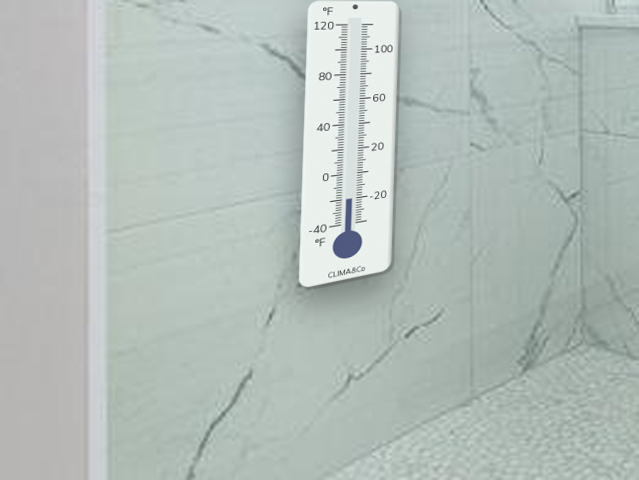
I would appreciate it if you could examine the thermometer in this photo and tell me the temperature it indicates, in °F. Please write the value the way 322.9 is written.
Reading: -20
